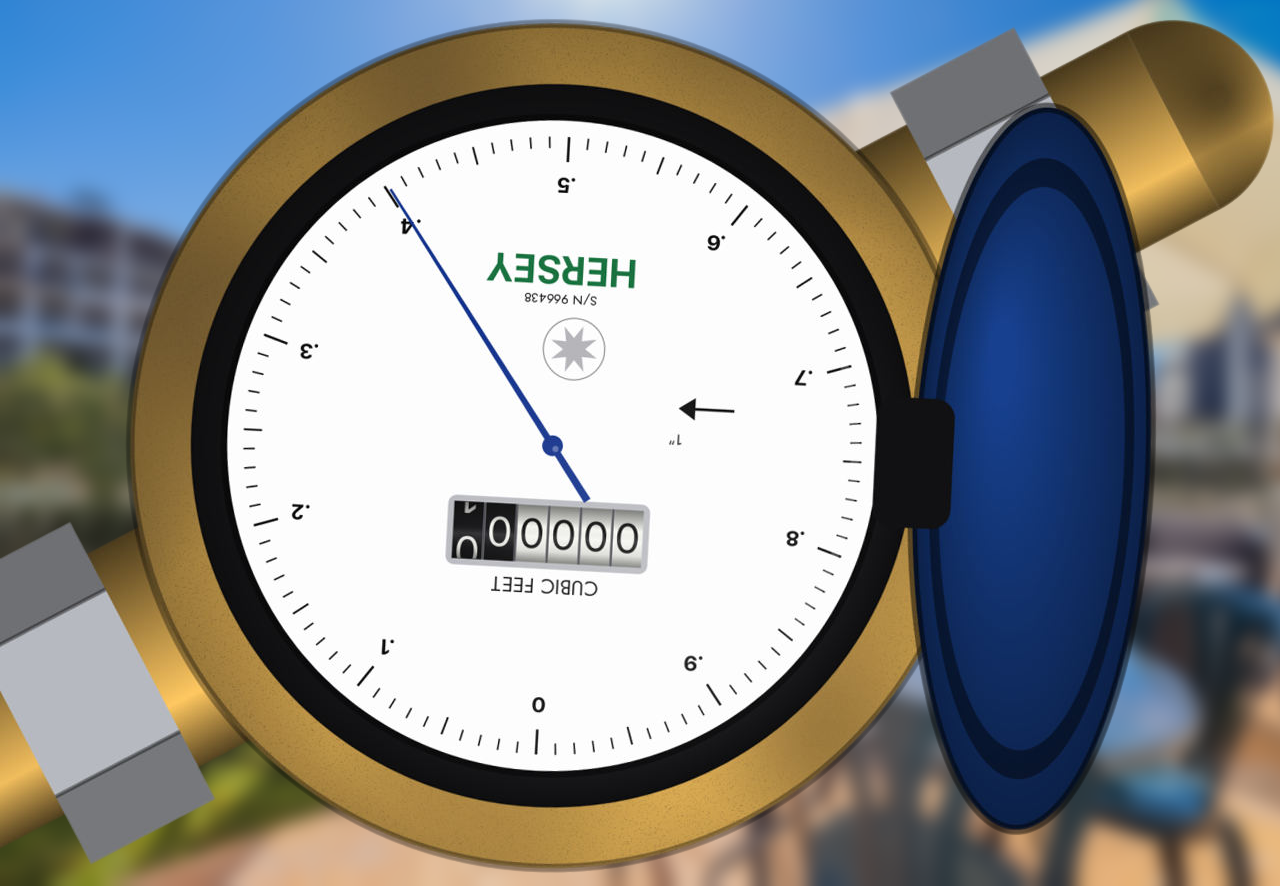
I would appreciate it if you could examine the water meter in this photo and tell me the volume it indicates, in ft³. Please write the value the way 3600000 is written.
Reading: 0.40
